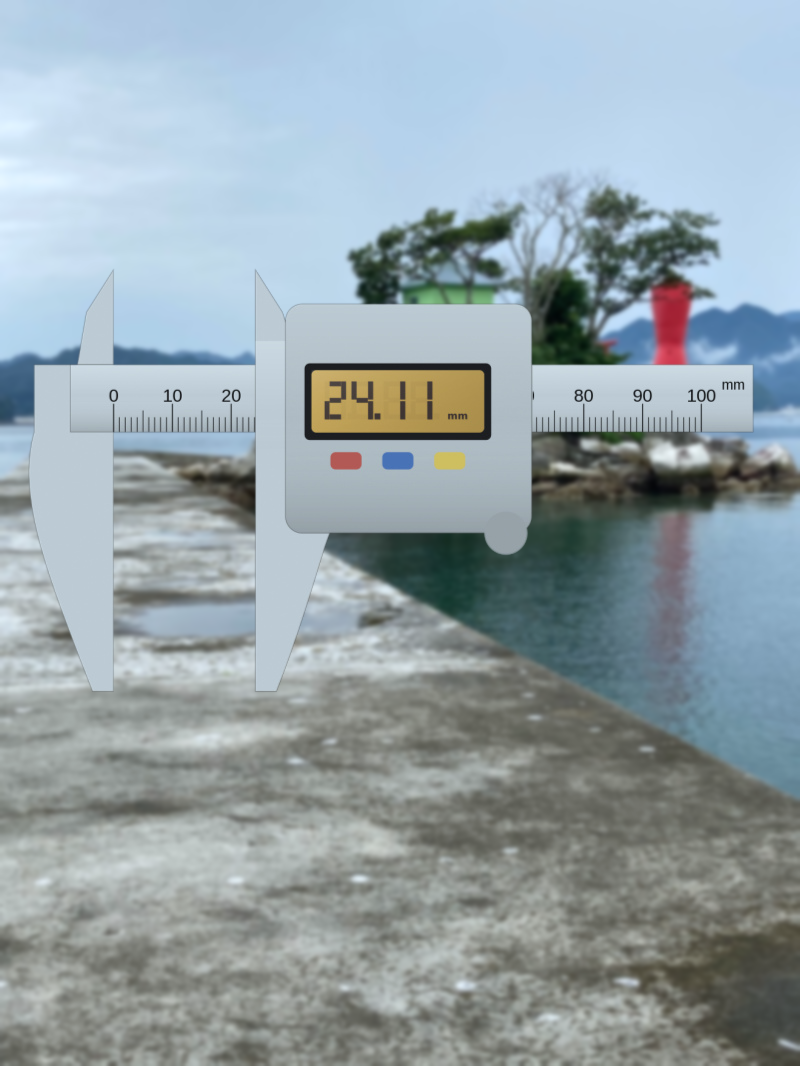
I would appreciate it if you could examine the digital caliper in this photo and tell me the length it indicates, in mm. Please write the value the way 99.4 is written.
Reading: 24.11
